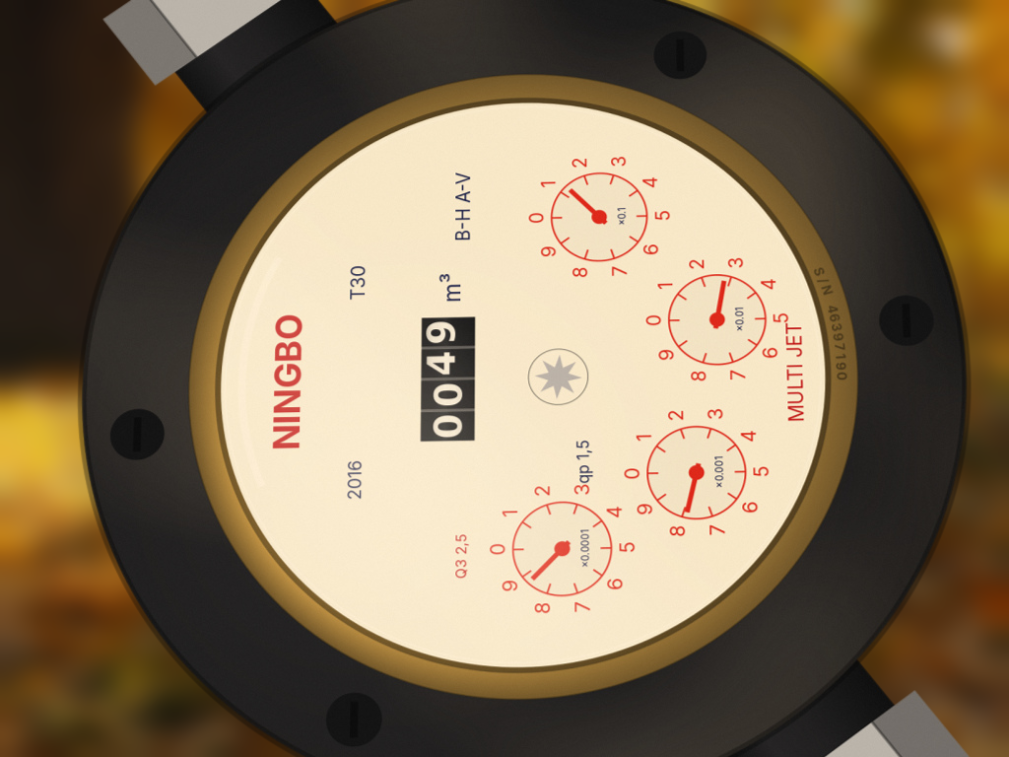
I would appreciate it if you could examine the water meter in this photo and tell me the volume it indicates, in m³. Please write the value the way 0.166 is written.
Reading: 49.1278
